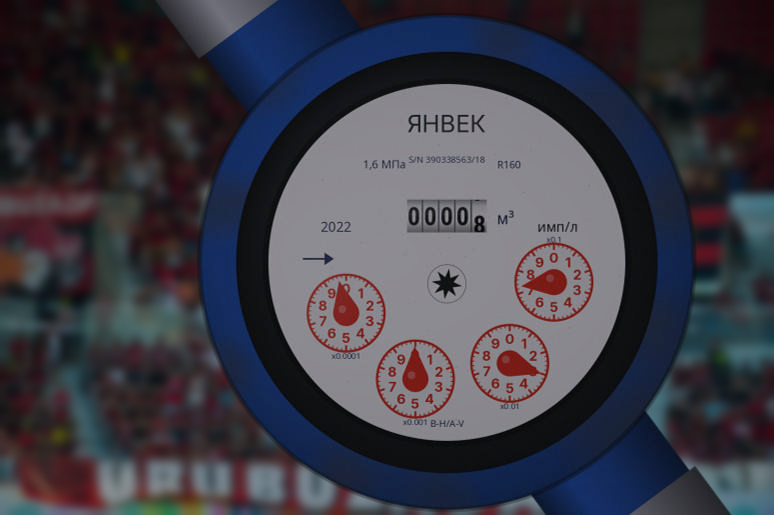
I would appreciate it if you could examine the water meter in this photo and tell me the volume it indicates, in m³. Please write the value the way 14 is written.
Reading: 7.7299
